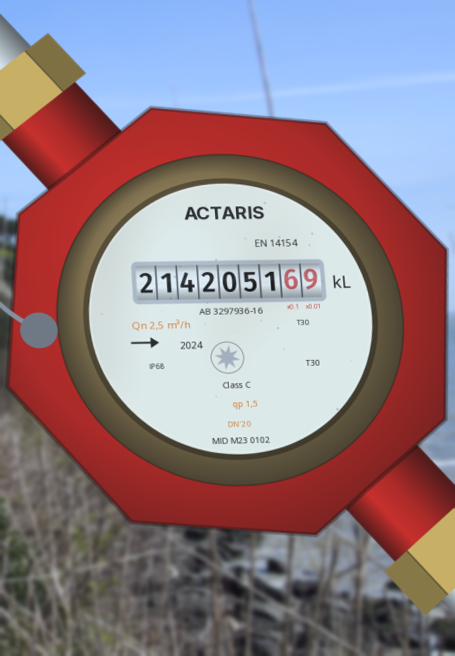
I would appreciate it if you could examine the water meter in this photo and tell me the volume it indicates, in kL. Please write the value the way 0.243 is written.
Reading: 2142051.69
